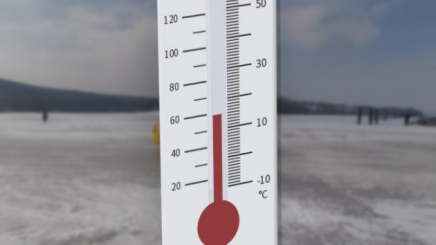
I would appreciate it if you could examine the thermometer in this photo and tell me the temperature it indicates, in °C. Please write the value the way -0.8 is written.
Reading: 15
